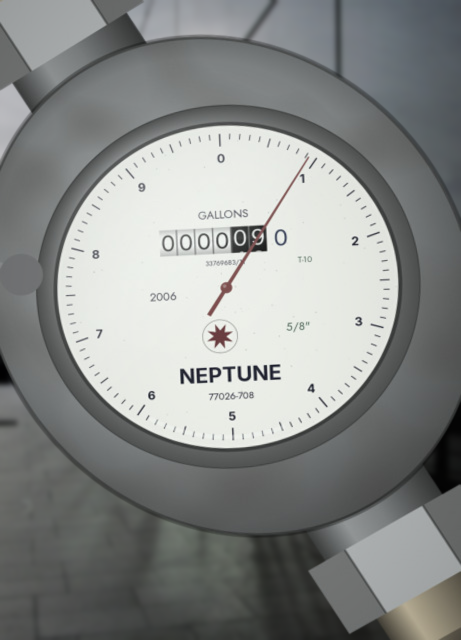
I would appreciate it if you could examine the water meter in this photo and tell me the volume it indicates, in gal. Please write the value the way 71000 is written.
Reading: 90.9
